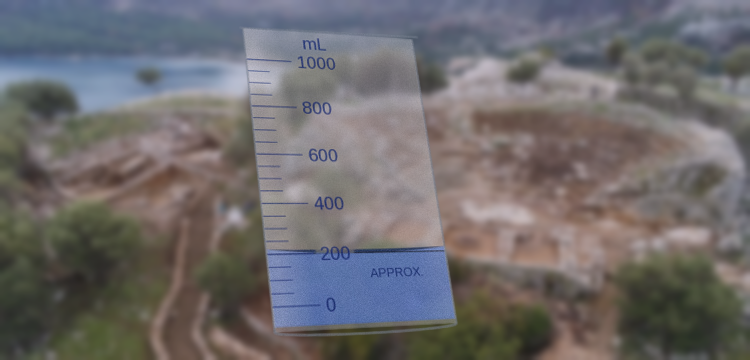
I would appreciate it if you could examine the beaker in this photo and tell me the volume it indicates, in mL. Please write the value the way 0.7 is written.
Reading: 200
